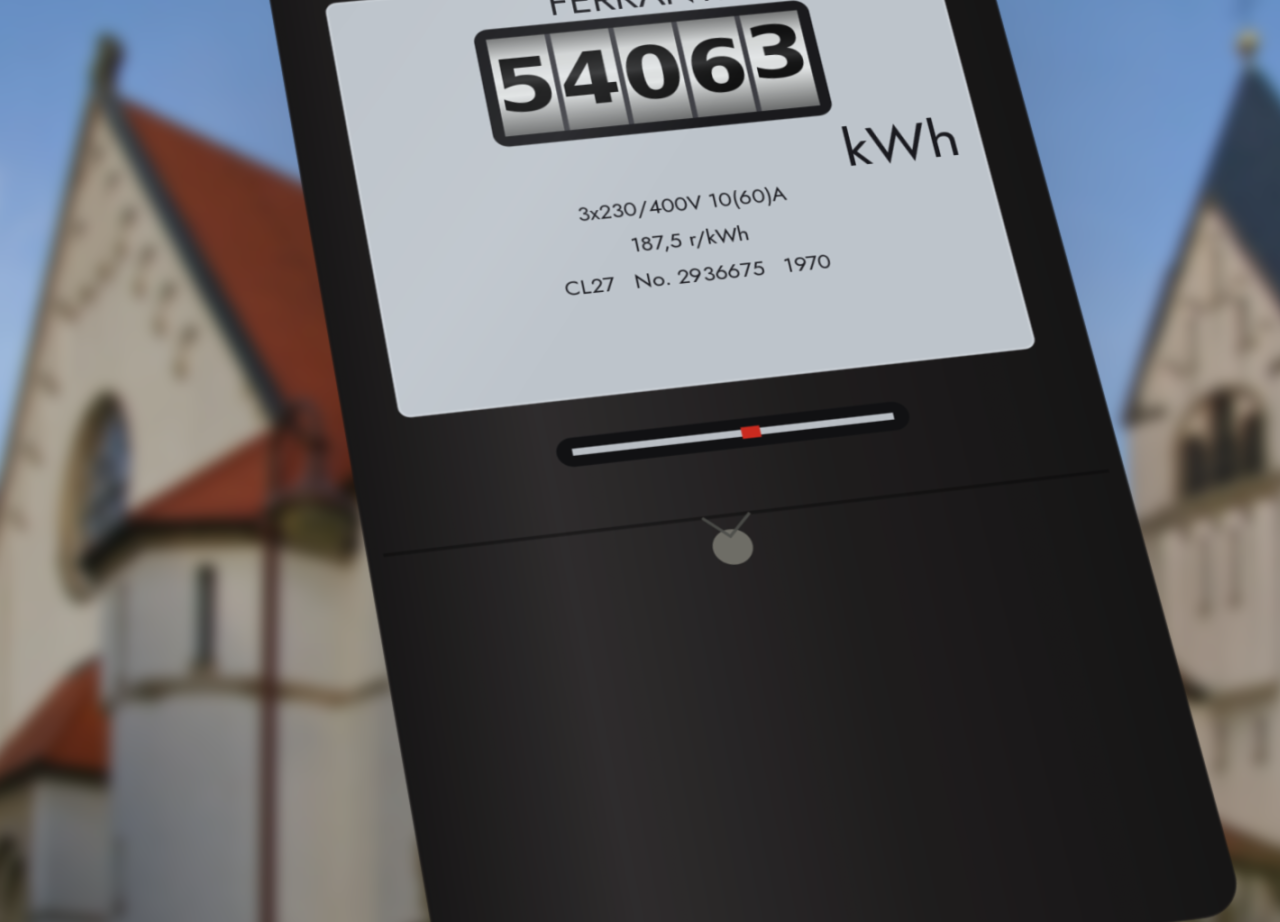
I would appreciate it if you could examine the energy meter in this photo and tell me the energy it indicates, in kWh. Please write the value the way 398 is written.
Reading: 54063
